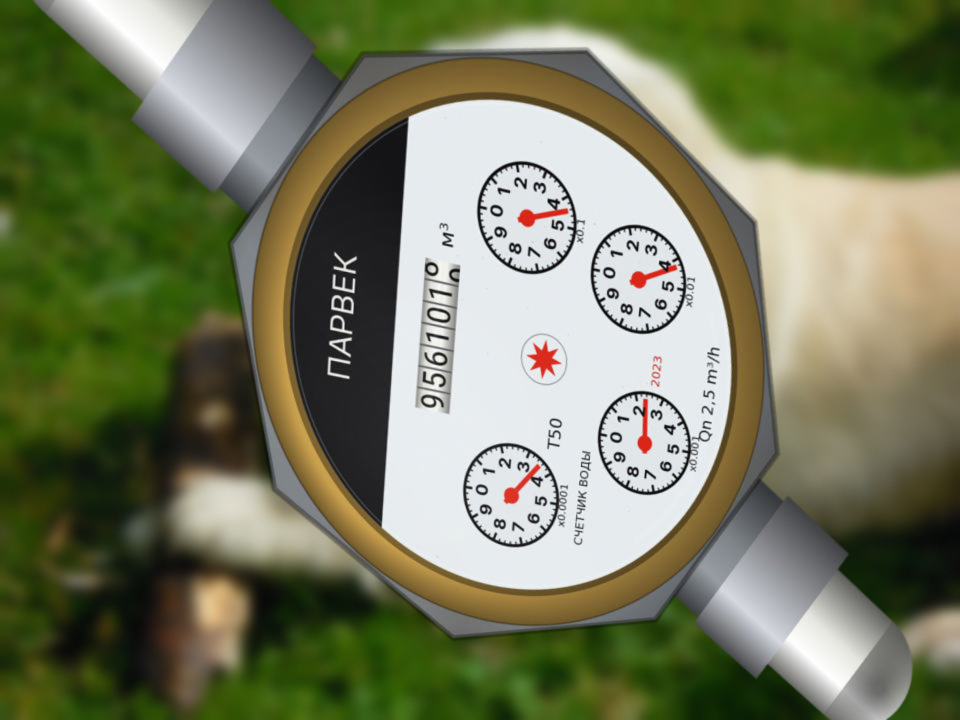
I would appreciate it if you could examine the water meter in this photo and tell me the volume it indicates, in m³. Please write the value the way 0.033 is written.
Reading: 9561018.4423
